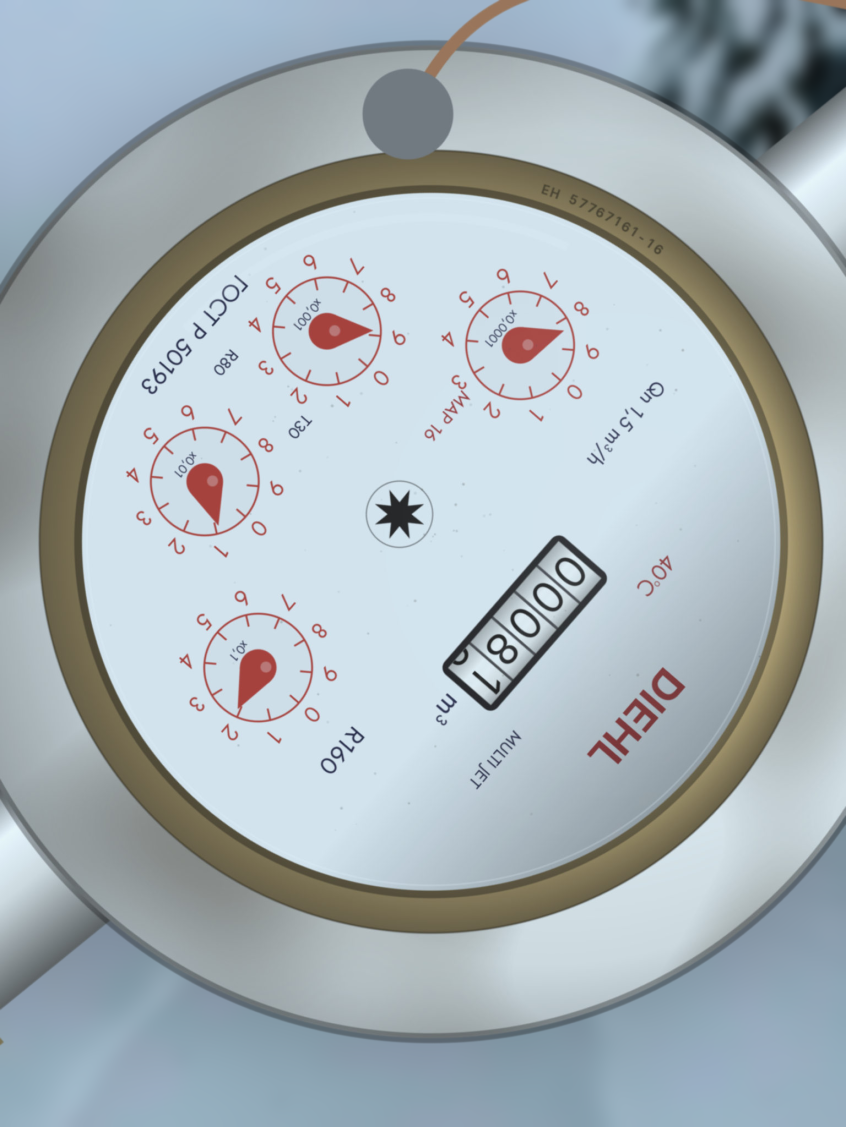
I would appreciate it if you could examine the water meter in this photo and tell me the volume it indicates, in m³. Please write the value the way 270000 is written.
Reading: 81.2088
